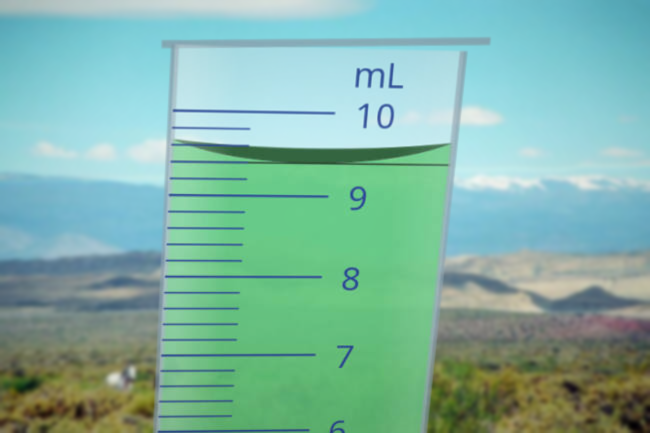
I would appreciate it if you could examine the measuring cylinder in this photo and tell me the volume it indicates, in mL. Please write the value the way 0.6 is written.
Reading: 9.4
